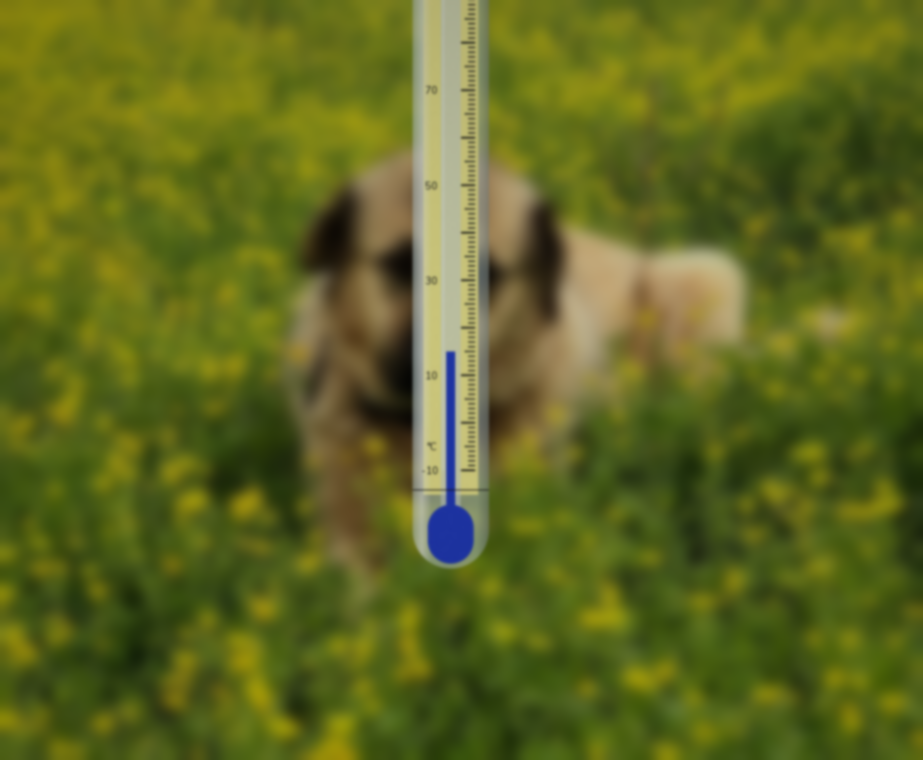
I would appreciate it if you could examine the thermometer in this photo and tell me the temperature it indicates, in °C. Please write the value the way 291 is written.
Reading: 15
